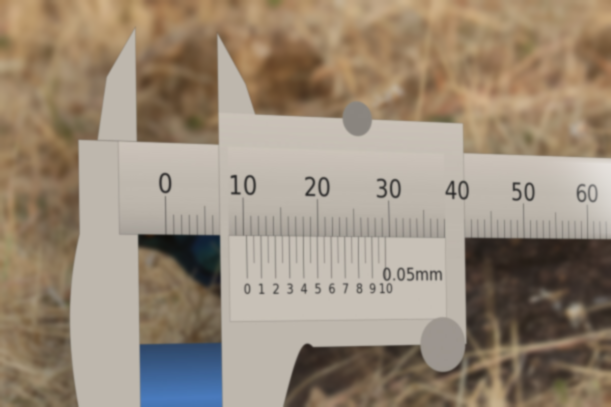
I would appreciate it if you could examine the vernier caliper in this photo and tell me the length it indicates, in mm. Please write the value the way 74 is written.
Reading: 10.4
